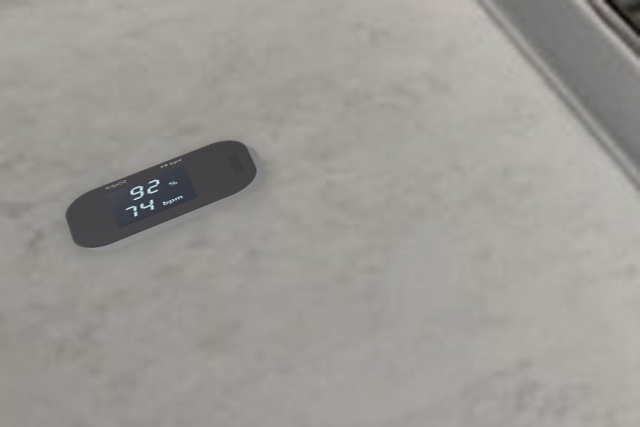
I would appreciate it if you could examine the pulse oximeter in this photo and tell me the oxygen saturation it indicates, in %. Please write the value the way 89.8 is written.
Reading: 92
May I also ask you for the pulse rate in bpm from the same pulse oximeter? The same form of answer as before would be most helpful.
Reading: 74
